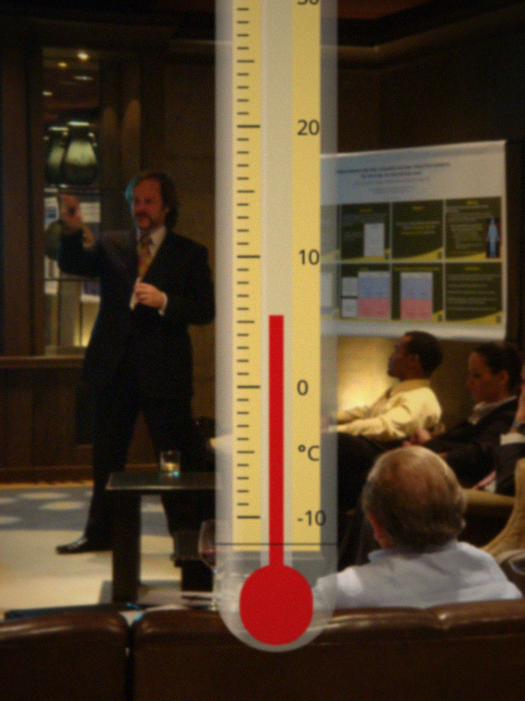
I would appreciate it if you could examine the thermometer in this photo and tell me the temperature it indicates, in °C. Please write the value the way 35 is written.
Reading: 5.5
